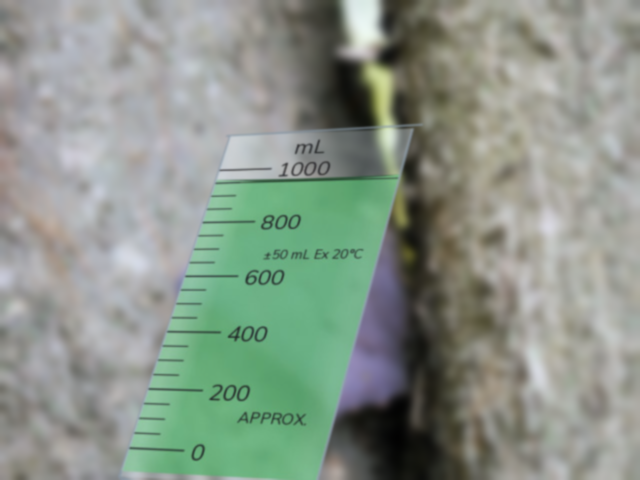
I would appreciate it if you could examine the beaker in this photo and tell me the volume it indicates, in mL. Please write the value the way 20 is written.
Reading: 950
